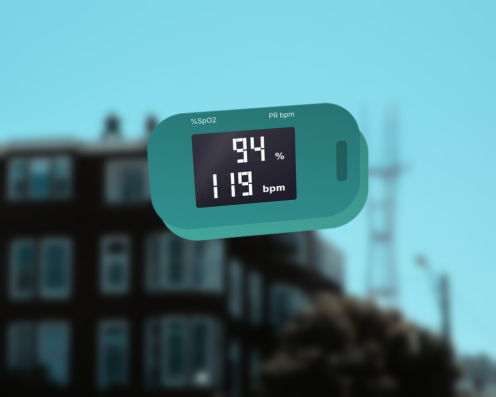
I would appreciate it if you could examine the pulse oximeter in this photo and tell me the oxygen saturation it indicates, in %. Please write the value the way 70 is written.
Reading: 94
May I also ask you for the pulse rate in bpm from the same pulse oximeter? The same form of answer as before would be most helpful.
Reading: 119
